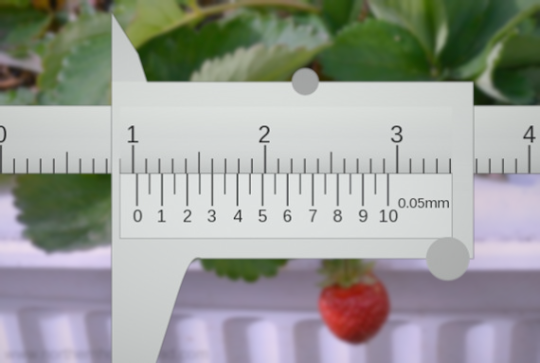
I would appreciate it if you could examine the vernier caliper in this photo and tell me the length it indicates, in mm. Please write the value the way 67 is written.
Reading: 10.3
